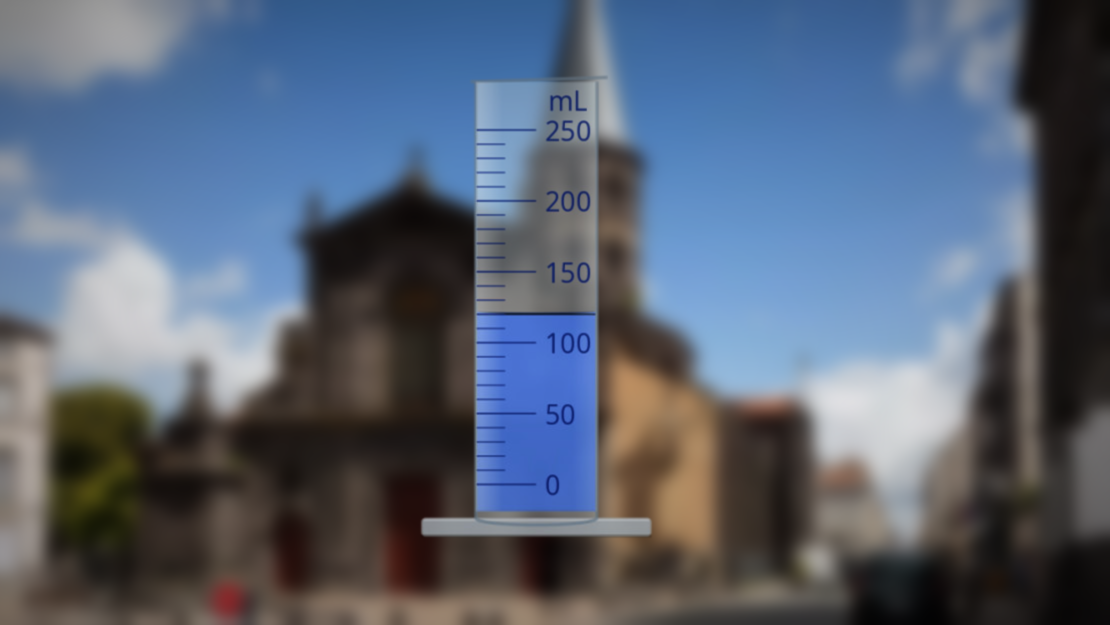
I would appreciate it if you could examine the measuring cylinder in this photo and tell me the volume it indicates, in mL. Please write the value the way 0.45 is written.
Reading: 120
